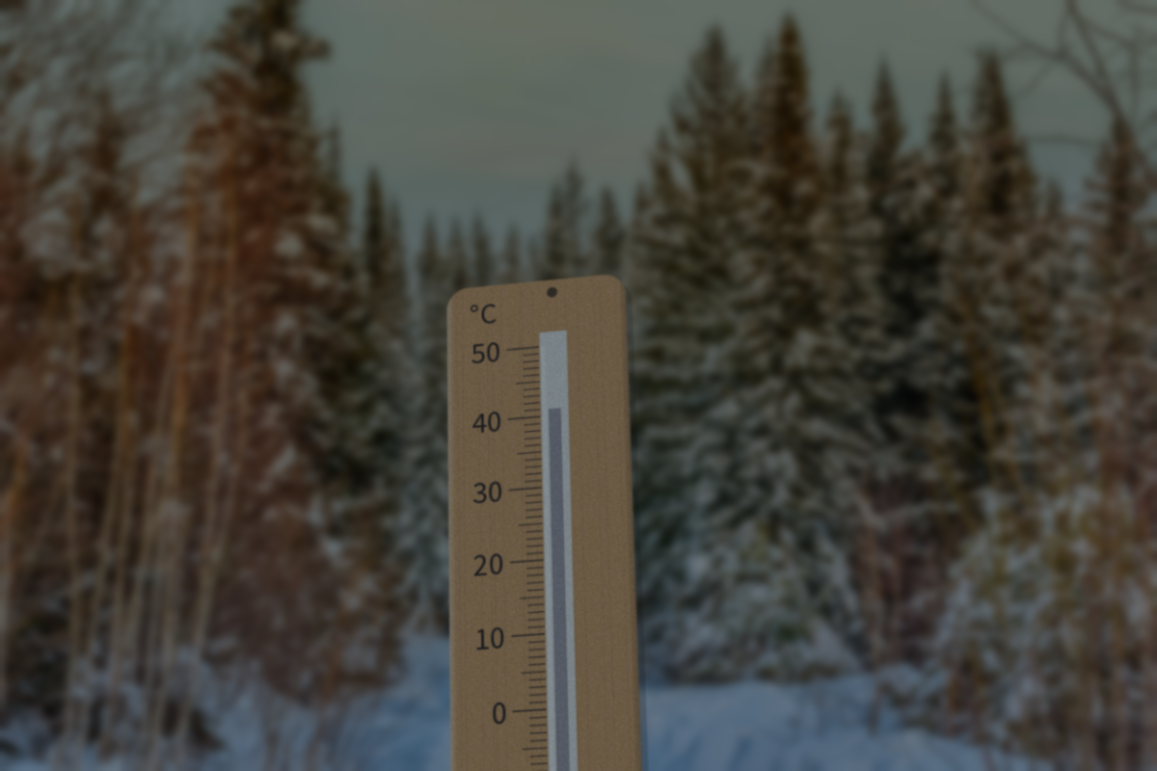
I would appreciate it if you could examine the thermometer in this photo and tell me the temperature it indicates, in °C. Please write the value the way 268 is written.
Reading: 41
